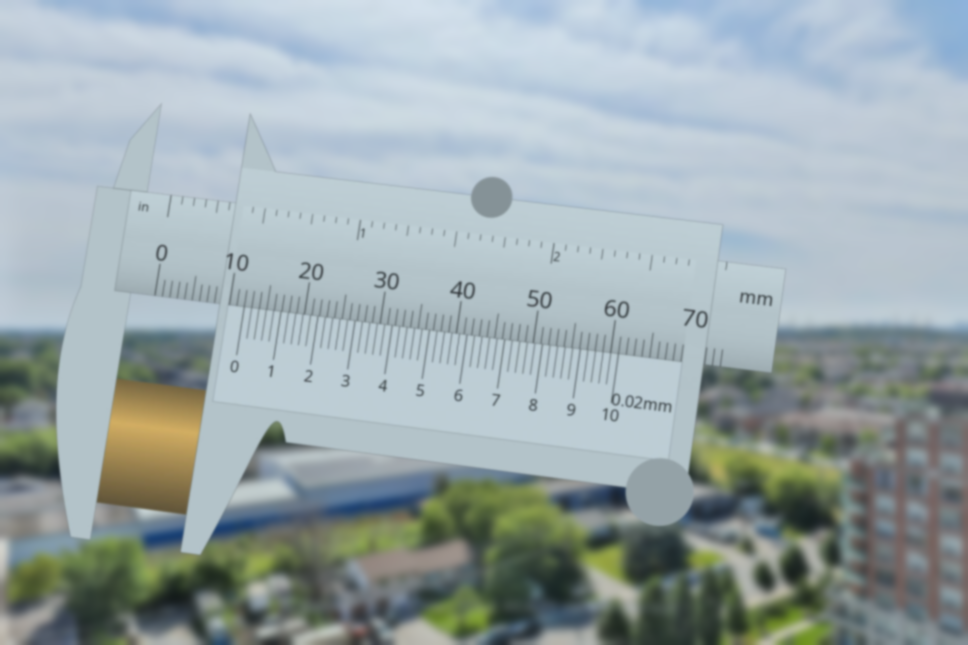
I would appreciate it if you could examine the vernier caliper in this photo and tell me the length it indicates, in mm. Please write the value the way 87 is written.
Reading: 12.0
